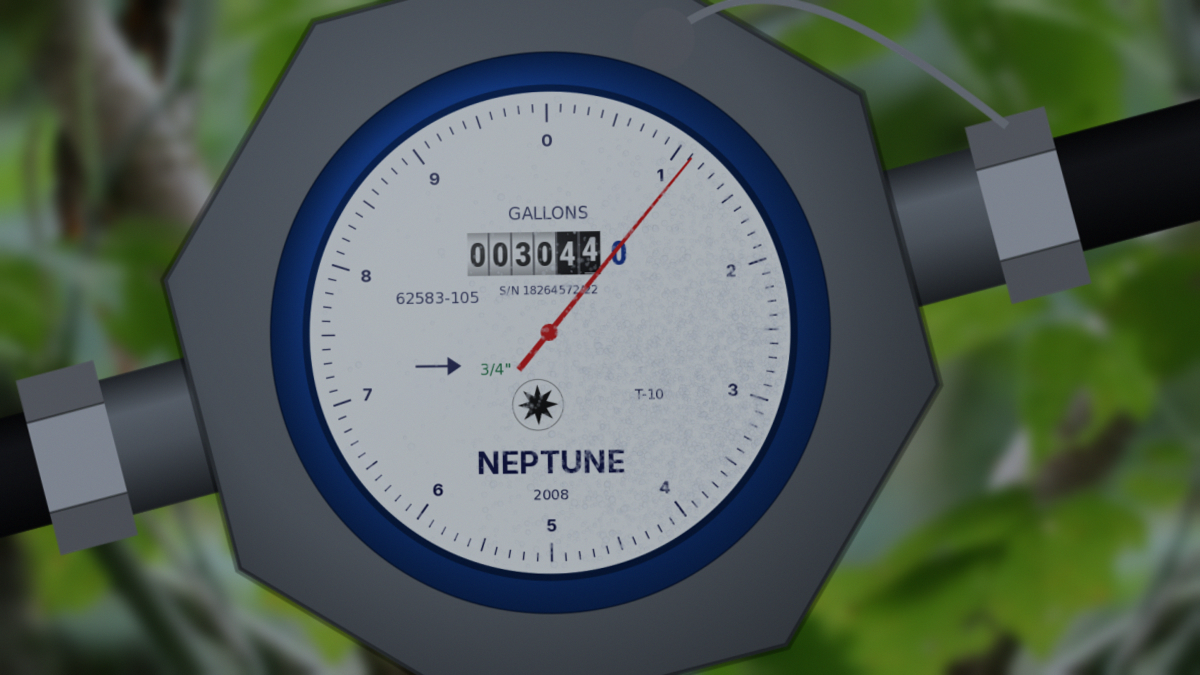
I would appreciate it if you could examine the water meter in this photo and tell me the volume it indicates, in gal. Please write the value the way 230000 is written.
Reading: 30441.1
